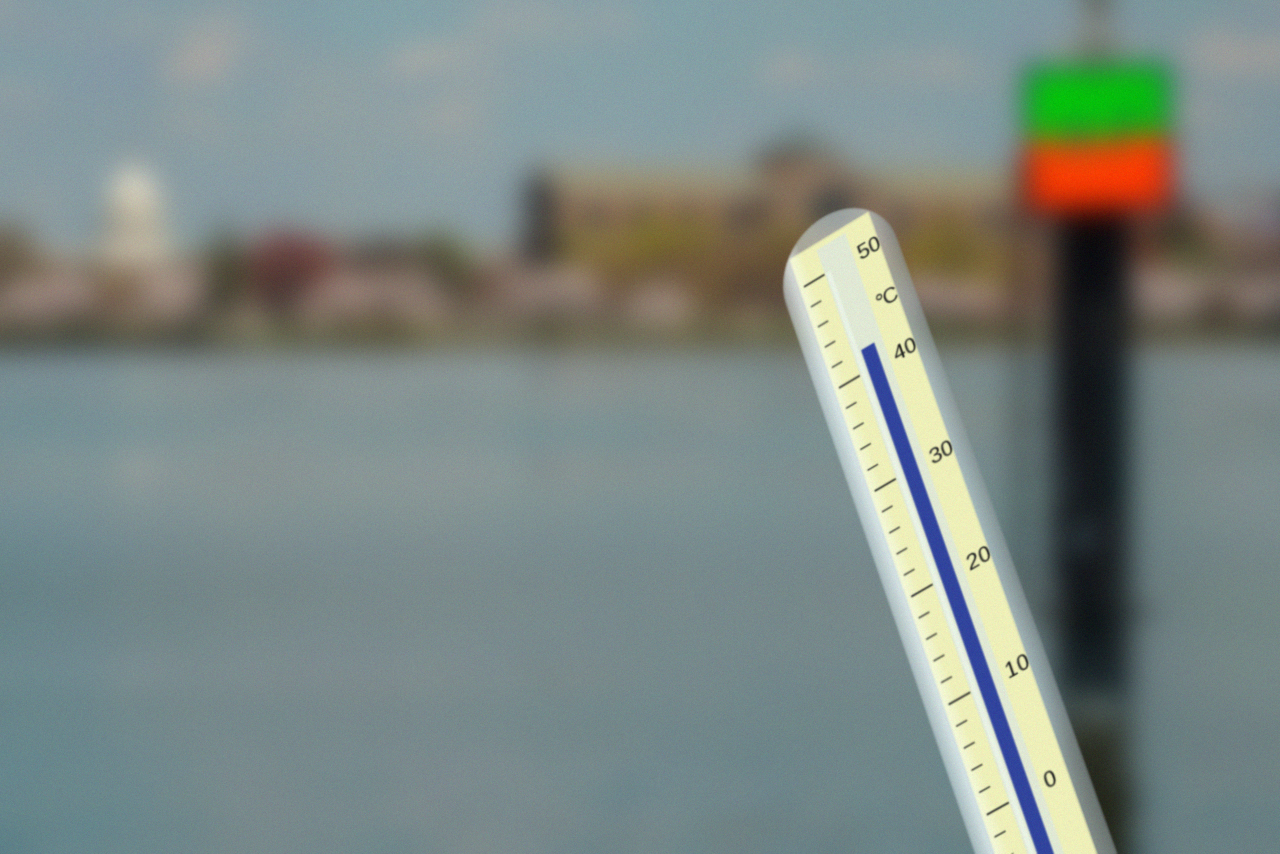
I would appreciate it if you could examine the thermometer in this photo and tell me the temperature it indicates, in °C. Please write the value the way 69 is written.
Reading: 42
